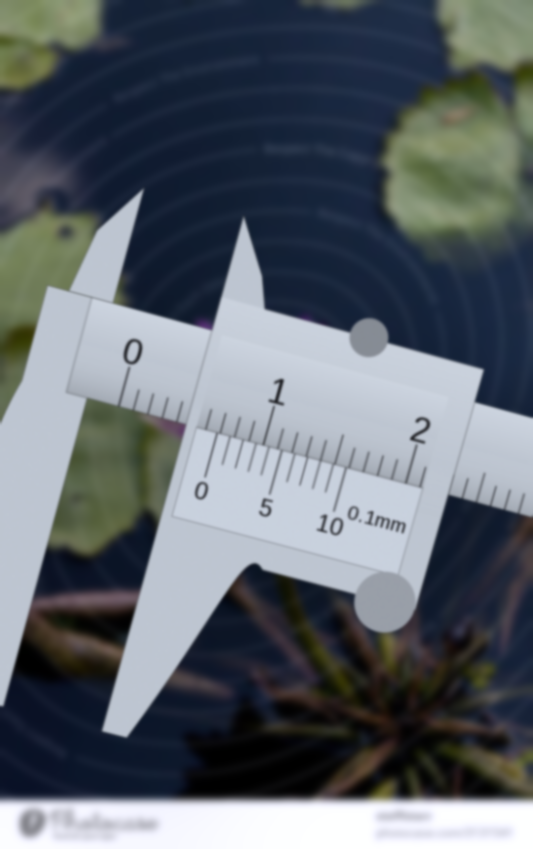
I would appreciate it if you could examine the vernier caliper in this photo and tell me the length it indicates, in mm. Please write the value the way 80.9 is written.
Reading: 6.8
